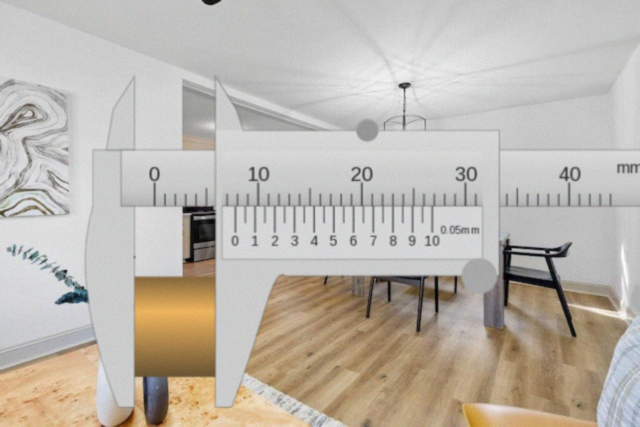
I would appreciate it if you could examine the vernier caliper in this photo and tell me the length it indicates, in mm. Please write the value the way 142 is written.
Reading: 7.8
